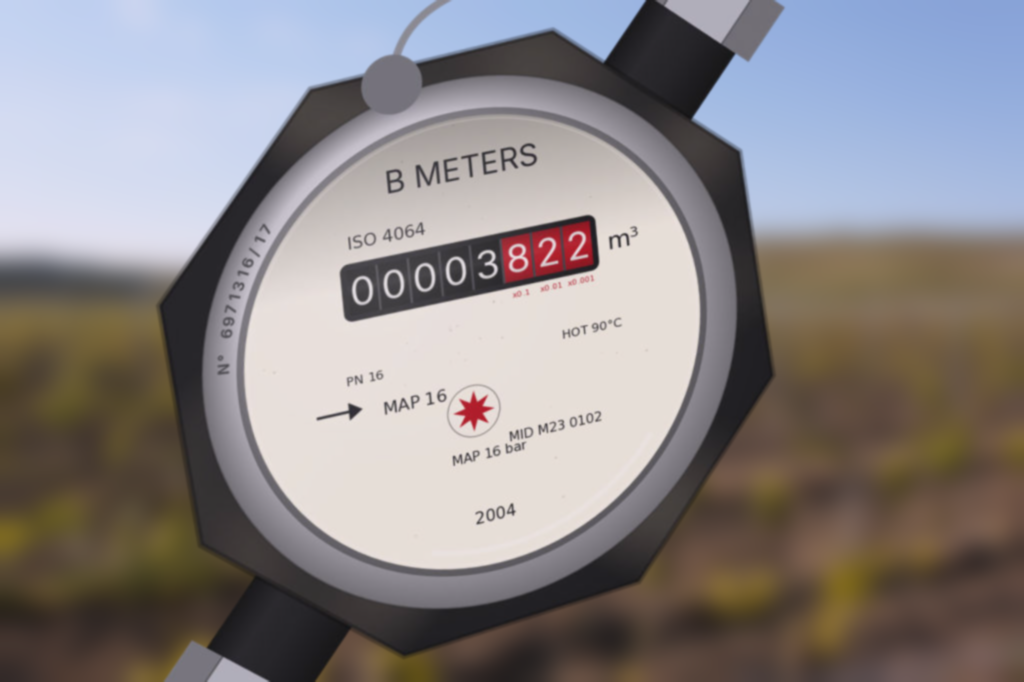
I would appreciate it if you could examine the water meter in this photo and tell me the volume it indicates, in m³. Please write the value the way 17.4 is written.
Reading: 3.822
